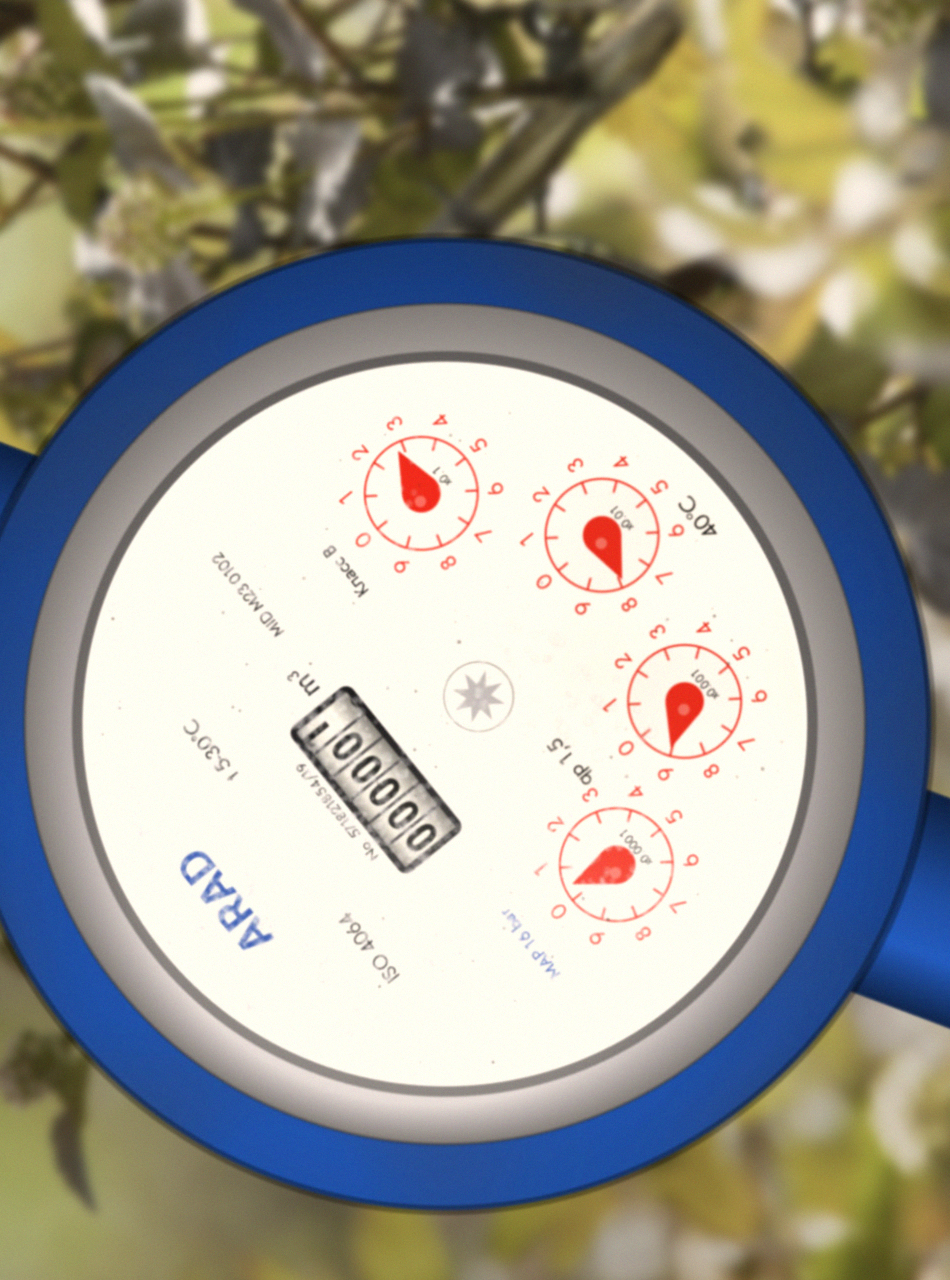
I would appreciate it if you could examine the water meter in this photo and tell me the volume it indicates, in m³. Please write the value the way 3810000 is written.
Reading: 1.2790
